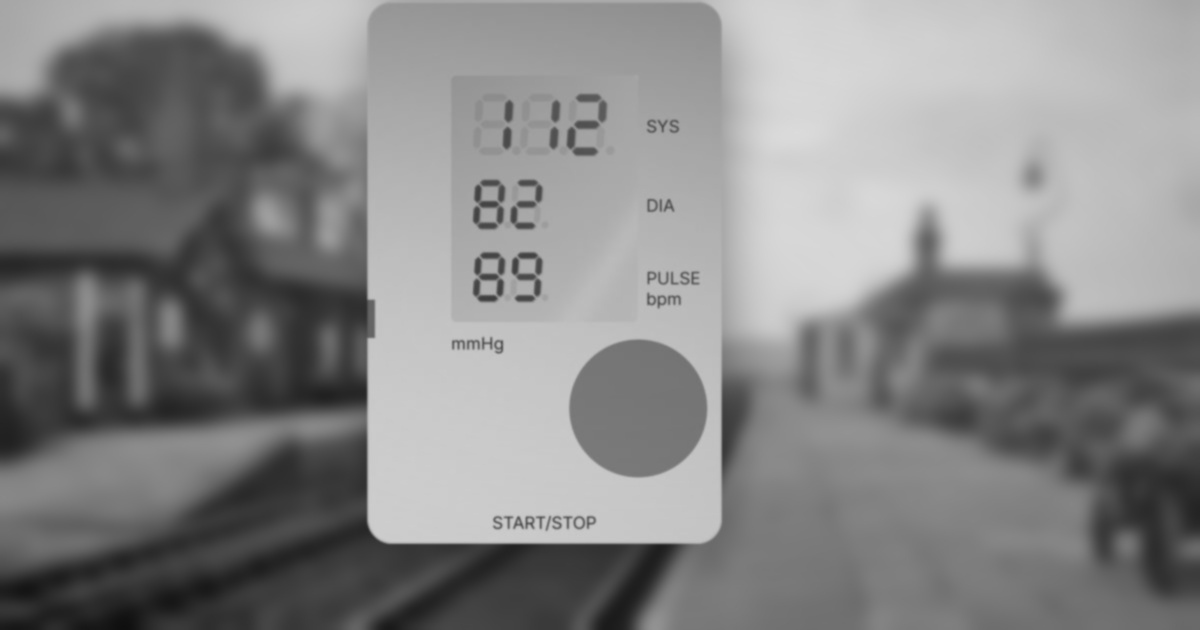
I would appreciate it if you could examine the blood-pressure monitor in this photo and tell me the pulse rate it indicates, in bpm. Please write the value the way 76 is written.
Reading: 89
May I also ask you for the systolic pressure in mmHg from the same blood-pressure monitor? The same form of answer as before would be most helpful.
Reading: 112
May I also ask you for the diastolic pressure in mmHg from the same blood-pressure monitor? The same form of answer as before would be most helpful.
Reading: 82
